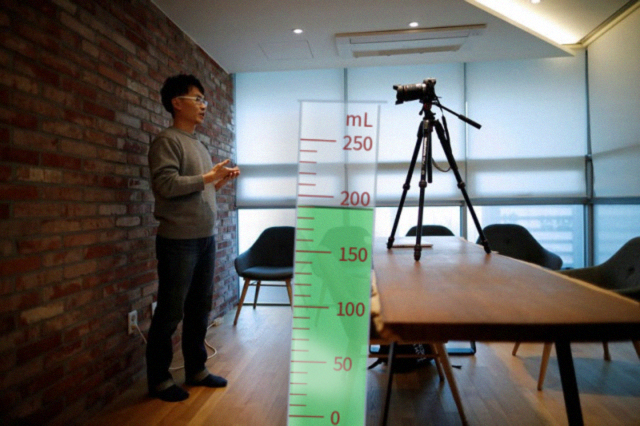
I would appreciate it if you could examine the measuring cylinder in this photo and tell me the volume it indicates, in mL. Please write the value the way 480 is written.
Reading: 190
